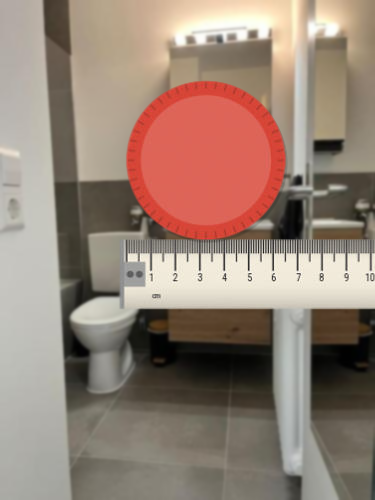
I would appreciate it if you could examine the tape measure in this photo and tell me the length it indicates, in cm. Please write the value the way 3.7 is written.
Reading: 6.5
